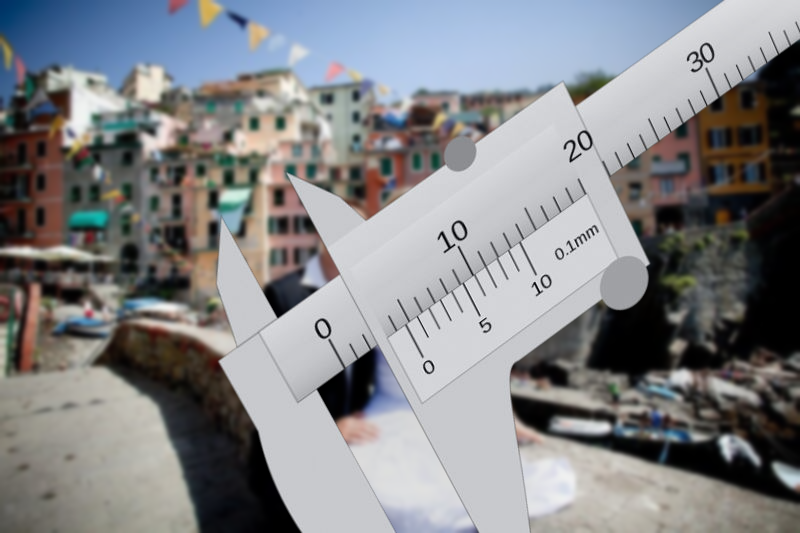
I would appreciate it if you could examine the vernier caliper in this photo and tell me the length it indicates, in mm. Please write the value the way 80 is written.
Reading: 4.7
